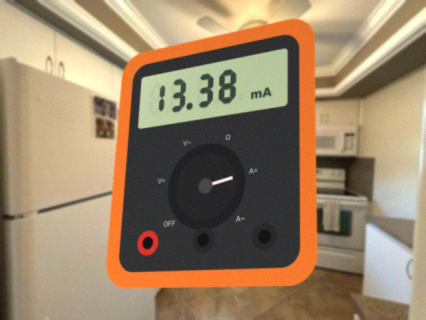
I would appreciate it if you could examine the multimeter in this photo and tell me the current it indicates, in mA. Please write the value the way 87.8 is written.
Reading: 13.38
